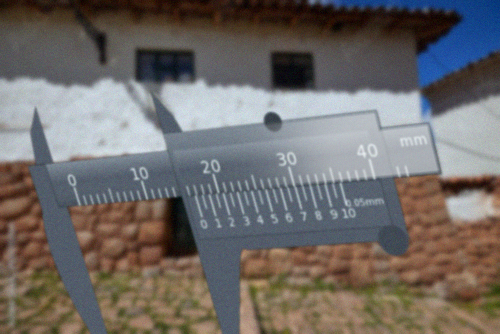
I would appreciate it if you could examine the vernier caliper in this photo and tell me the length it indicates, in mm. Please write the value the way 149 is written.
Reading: 16.8
